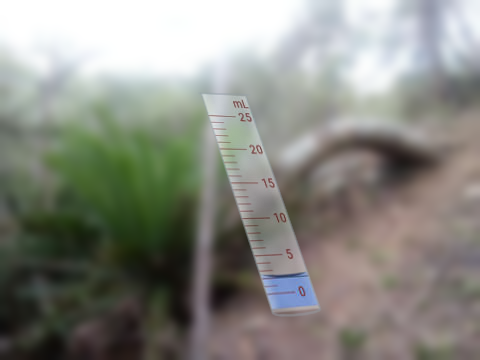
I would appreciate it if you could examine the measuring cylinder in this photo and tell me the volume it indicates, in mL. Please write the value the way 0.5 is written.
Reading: 2
